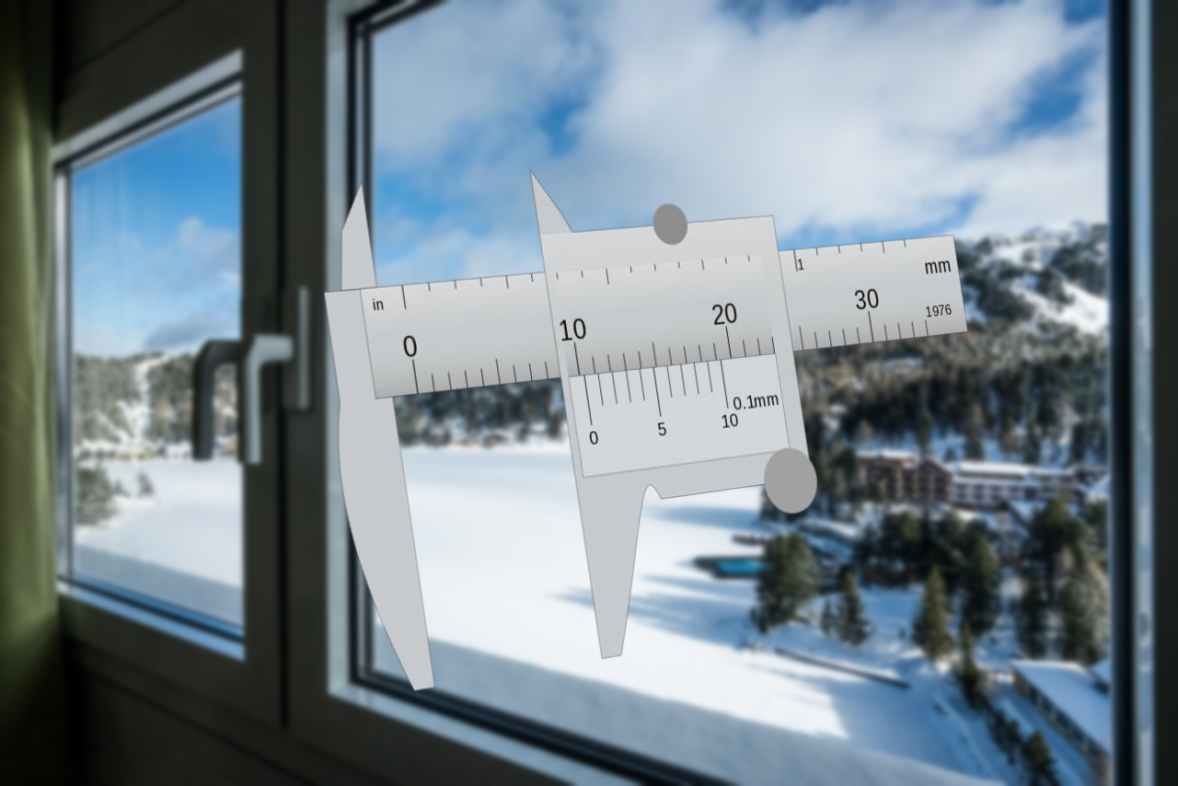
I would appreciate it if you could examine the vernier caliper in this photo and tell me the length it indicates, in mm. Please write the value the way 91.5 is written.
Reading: 10.3
